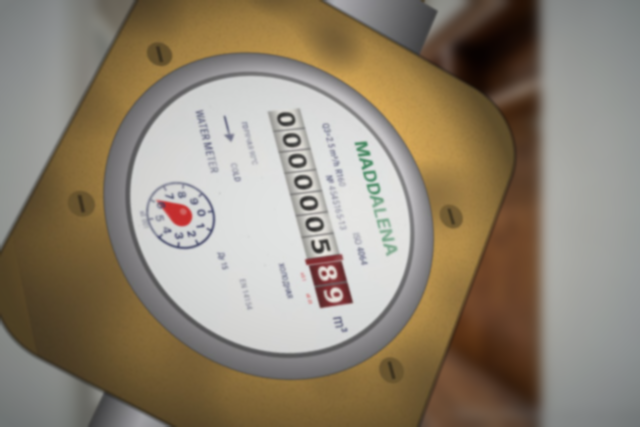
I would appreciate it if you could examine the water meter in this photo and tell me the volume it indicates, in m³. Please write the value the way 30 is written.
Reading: 5.896
